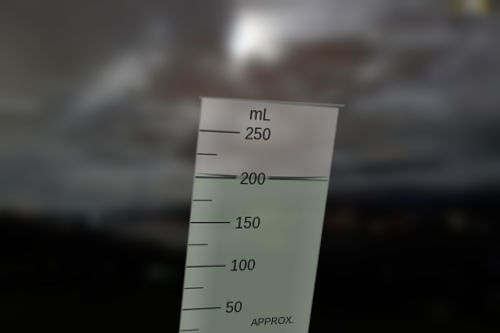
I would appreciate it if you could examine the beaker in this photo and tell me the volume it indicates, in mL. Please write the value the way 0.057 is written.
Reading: 200
